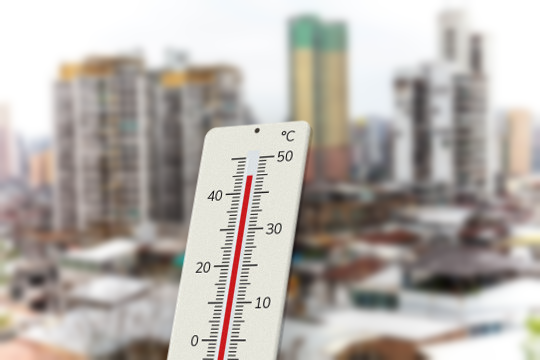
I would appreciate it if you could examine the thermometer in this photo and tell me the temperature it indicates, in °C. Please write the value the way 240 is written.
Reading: 45
